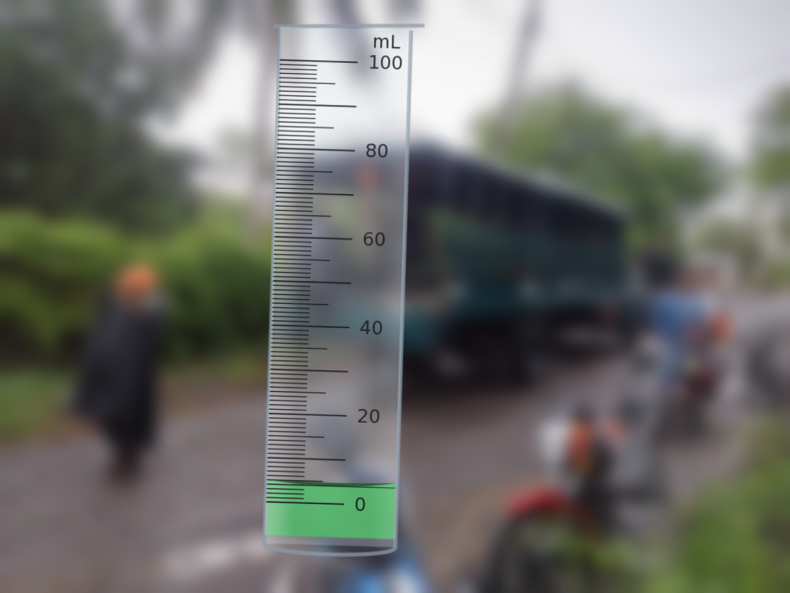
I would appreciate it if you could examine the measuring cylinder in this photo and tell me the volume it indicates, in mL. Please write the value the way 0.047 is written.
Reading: 4
